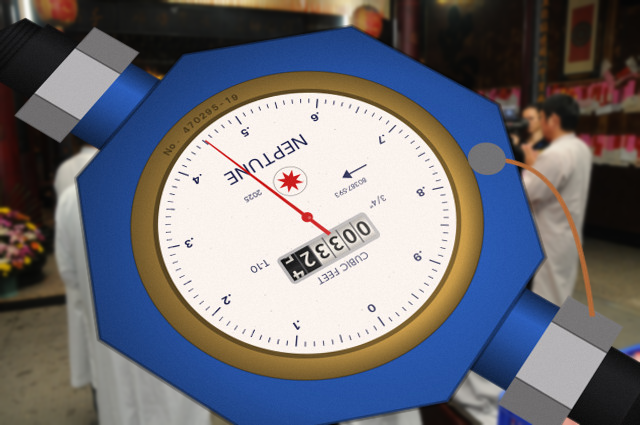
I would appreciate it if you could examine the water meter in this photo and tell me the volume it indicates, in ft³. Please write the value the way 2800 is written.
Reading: 3324.45
